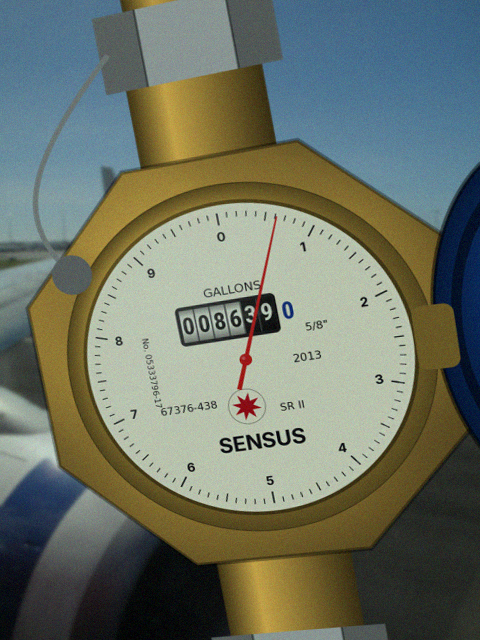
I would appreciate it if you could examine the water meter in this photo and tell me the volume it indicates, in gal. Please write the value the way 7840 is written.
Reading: 86390.6
